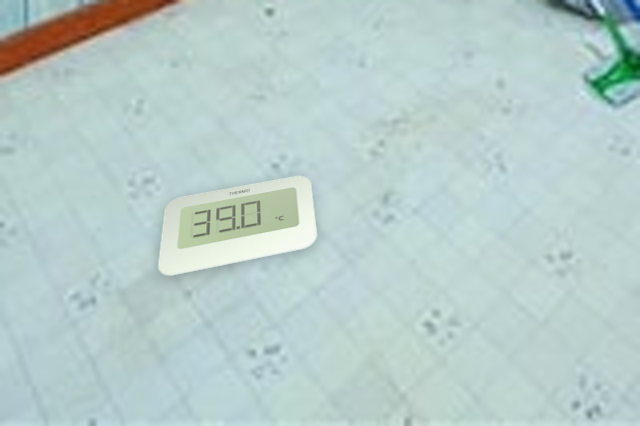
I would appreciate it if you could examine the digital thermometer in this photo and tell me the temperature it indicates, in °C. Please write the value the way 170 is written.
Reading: 39.0
